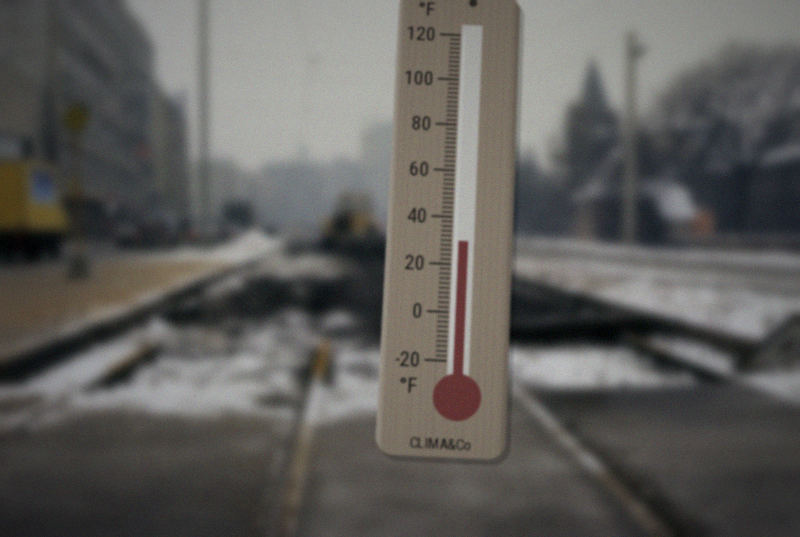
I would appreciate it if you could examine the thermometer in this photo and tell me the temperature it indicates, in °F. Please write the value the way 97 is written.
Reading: 30
